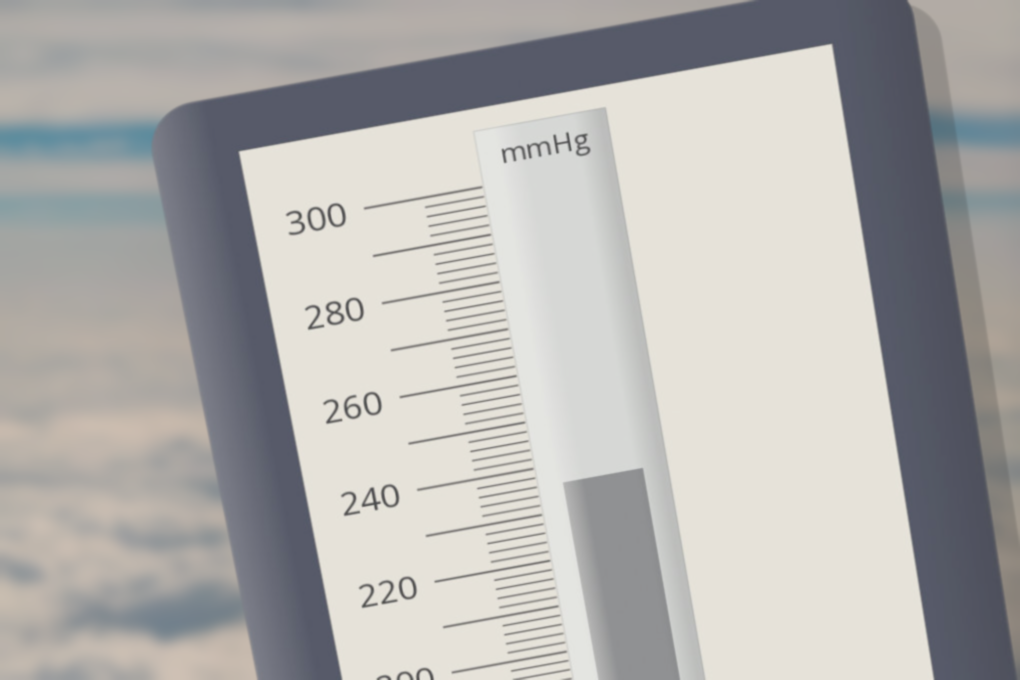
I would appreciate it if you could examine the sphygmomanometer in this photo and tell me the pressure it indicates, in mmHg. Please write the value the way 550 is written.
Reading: 236
